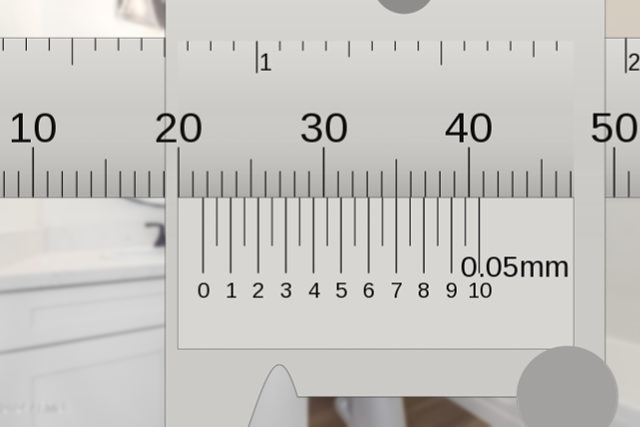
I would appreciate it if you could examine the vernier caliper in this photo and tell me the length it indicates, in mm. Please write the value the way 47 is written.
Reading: 21.7
